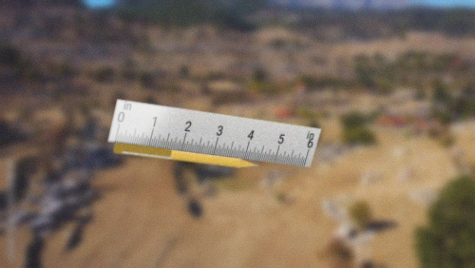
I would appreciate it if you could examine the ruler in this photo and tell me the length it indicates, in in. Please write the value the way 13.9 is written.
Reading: 4.5
